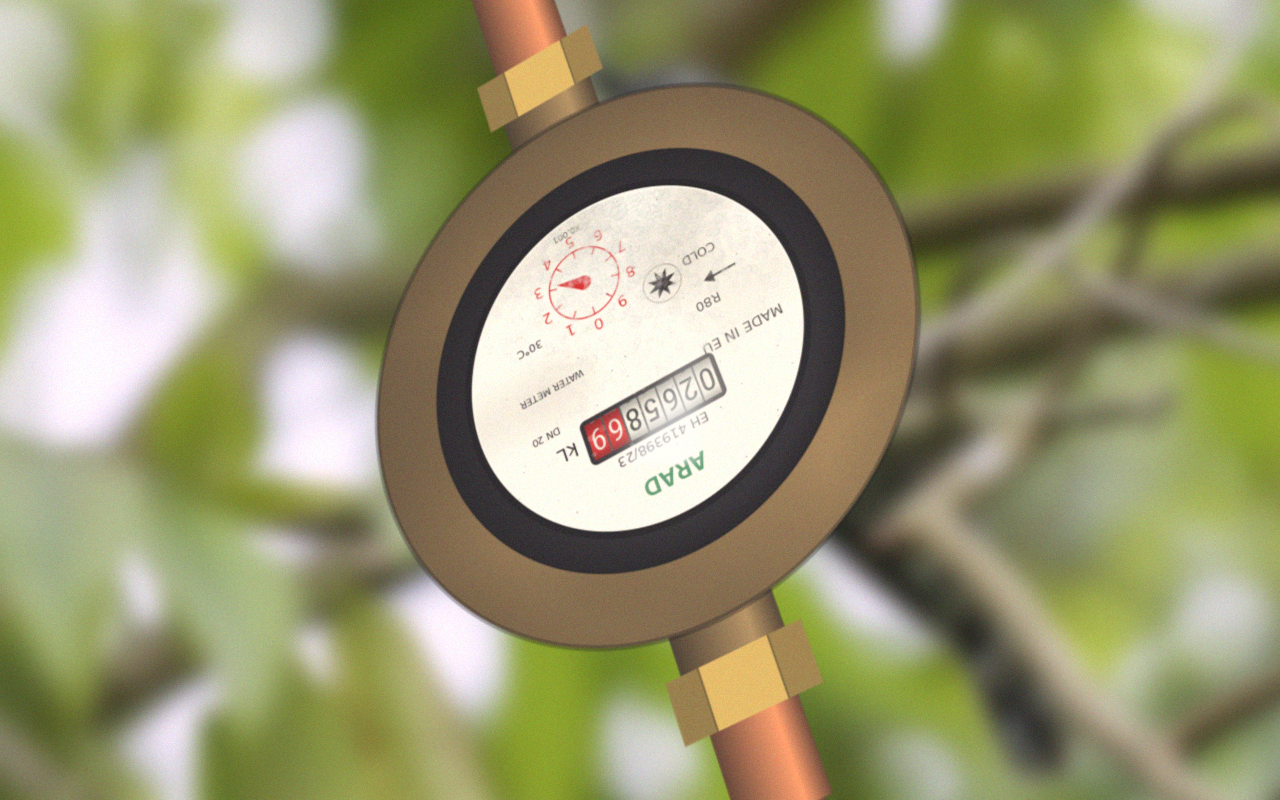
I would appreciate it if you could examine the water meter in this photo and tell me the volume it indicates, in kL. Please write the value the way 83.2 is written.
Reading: 2658.693
